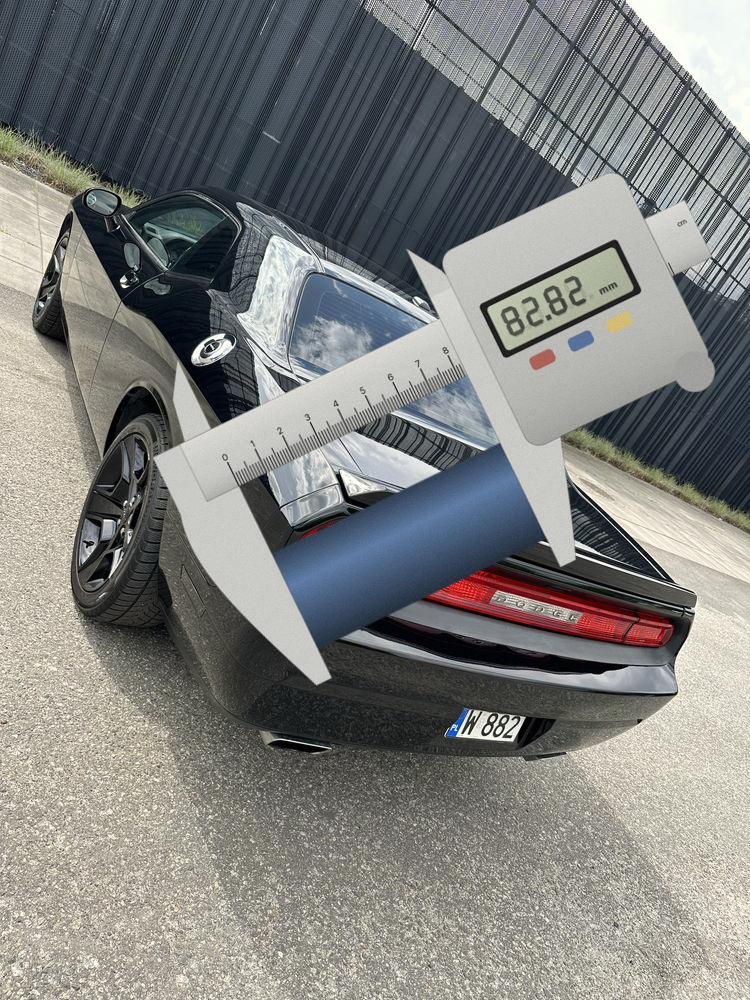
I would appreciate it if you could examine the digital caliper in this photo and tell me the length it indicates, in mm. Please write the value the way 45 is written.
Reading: 82.82
